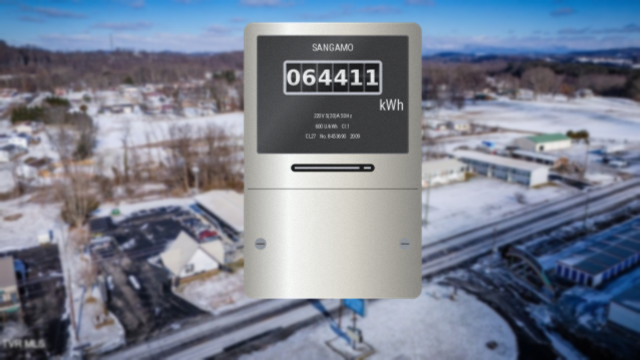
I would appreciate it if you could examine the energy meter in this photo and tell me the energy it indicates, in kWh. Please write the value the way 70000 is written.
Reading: 64411
